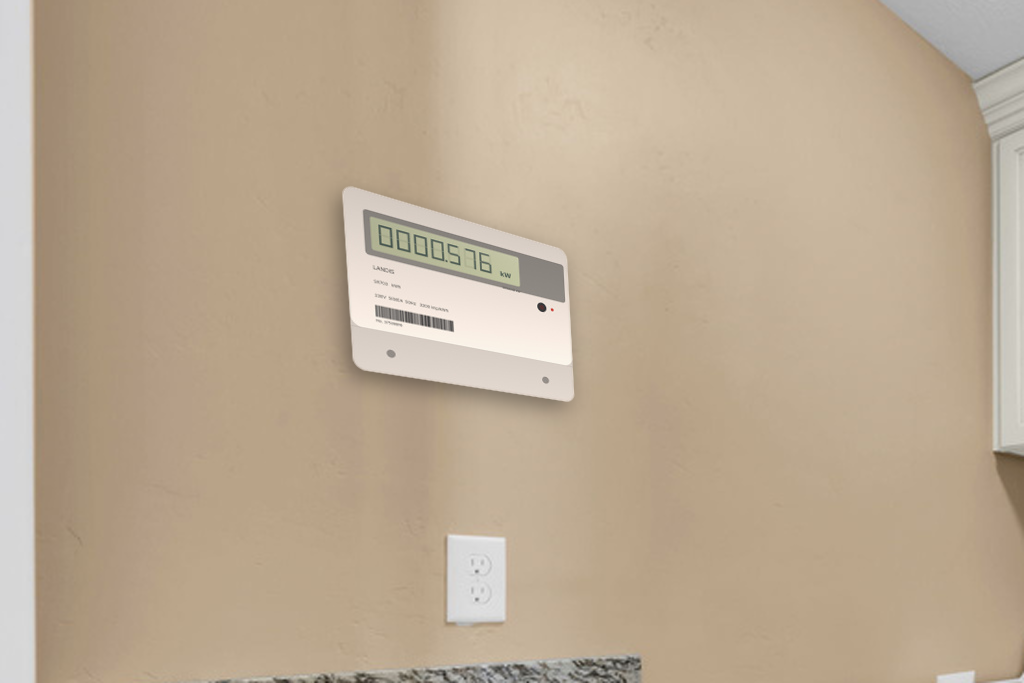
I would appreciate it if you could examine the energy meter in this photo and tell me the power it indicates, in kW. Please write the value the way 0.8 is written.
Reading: 0.576
